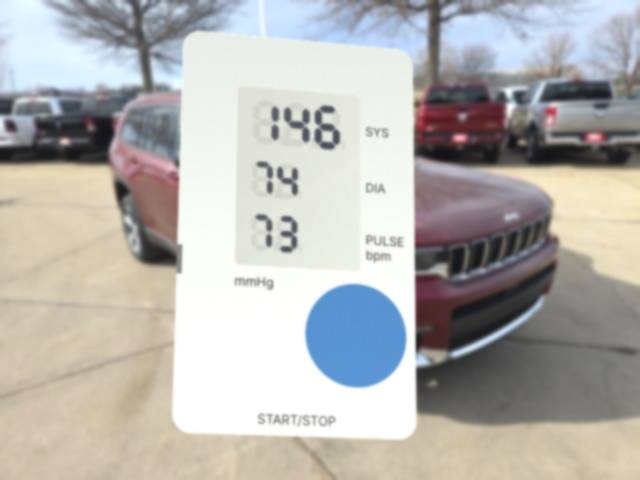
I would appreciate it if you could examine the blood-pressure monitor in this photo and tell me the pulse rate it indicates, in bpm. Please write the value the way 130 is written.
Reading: 73
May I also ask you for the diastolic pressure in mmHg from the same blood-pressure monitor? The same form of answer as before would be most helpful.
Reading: 74
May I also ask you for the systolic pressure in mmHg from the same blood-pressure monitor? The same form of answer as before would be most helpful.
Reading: 146
